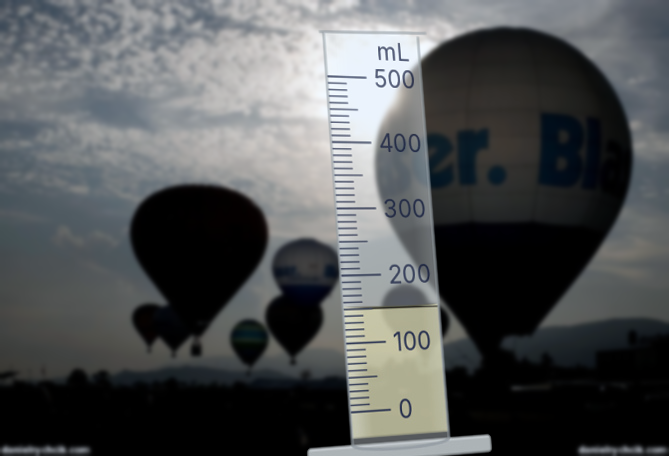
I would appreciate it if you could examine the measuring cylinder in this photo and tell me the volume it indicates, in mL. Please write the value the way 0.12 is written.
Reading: 150
